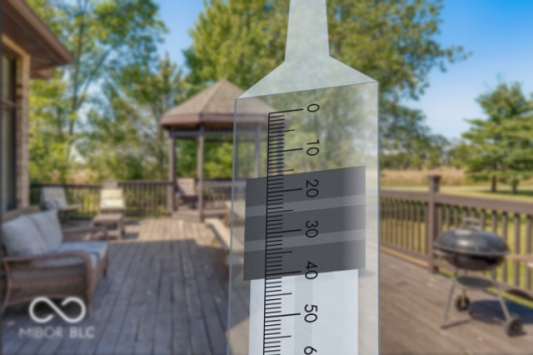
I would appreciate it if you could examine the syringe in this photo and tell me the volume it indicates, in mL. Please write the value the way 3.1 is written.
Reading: 16
